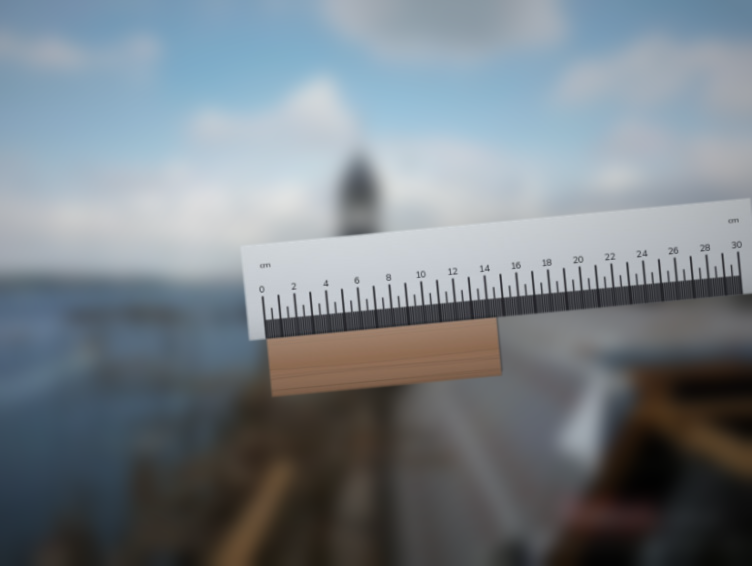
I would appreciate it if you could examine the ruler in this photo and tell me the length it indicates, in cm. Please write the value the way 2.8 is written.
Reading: 14.5
